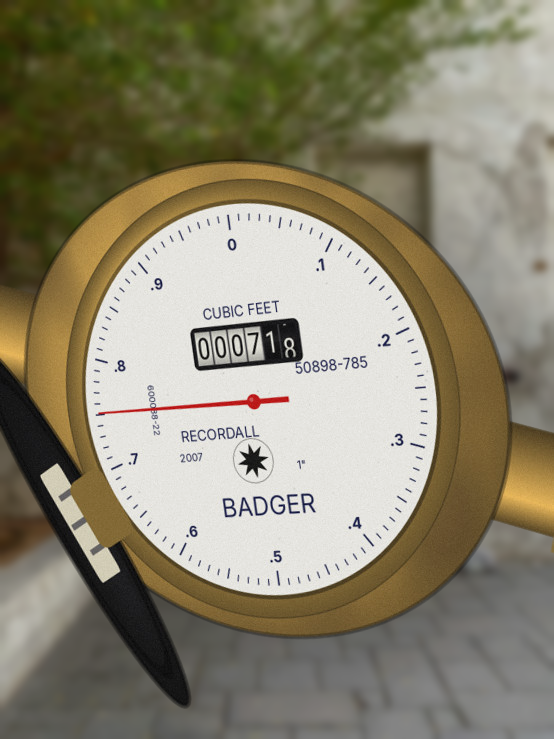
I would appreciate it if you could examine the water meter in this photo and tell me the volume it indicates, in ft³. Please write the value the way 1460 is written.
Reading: 717.75
